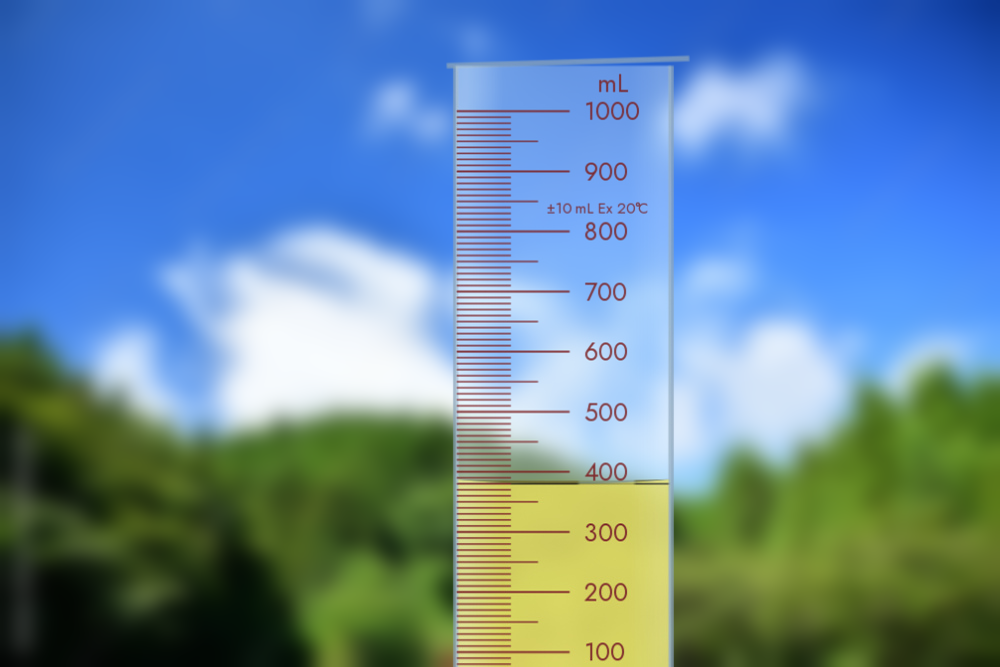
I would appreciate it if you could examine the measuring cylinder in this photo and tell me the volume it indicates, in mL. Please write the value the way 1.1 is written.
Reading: 380
